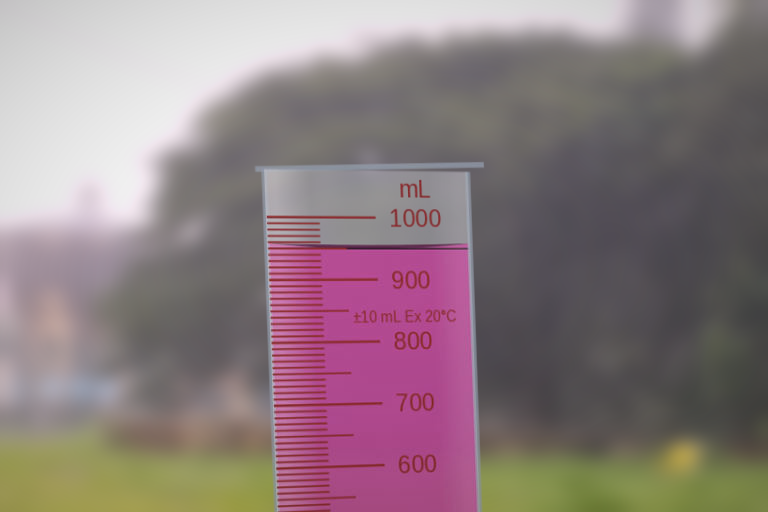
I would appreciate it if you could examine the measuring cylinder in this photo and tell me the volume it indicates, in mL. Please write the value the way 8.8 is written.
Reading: 950
